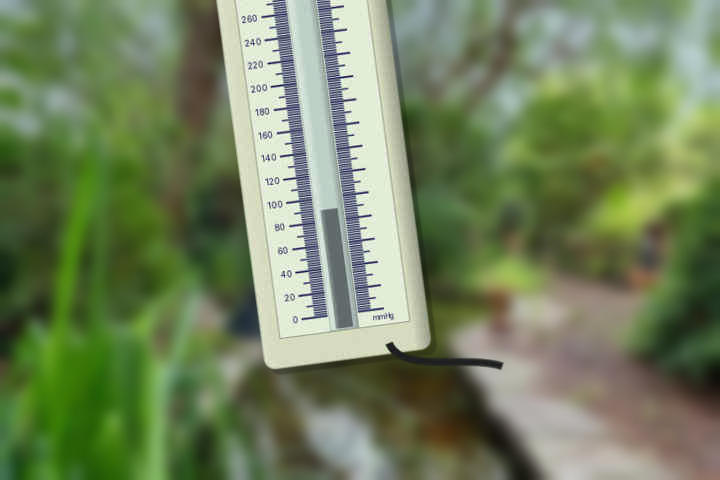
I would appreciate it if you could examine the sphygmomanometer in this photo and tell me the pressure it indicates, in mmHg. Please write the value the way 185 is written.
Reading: 90
